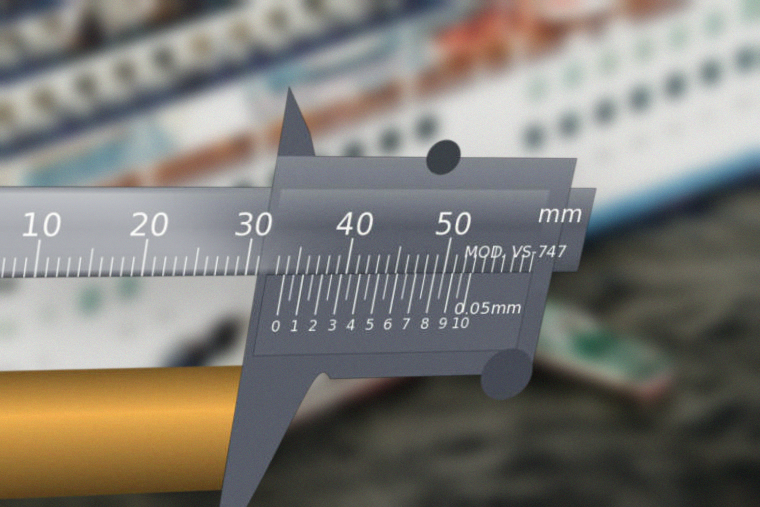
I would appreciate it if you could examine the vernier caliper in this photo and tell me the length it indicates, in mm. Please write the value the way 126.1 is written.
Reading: 33.8
